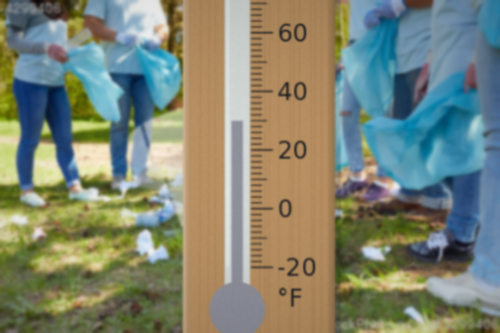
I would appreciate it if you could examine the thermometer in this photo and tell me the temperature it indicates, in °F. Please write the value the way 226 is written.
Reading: 30
